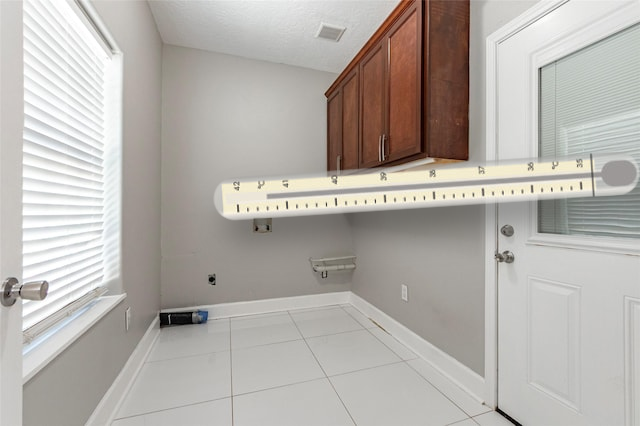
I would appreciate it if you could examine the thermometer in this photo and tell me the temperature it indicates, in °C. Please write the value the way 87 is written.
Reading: 41.4
